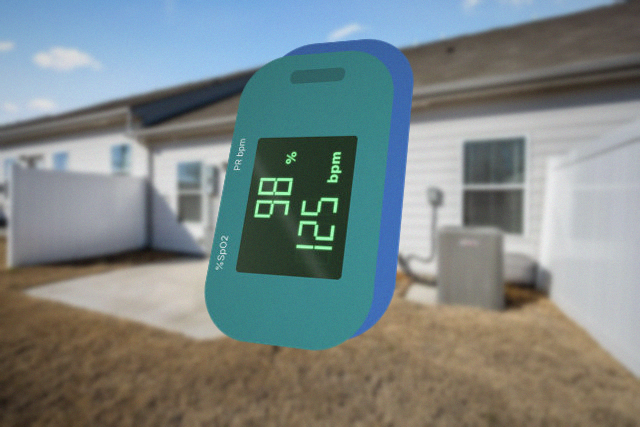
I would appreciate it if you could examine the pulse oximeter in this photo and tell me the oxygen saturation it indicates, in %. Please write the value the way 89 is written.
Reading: 98
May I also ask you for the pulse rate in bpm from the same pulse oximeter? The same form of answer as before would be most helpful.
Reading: 125
